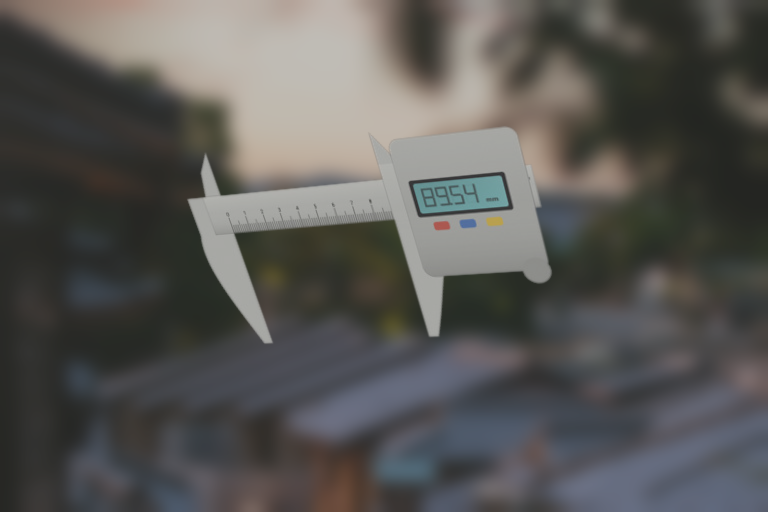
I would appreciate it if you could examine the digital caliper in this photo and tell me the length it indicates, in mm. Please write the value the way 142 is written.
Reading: 89.54
